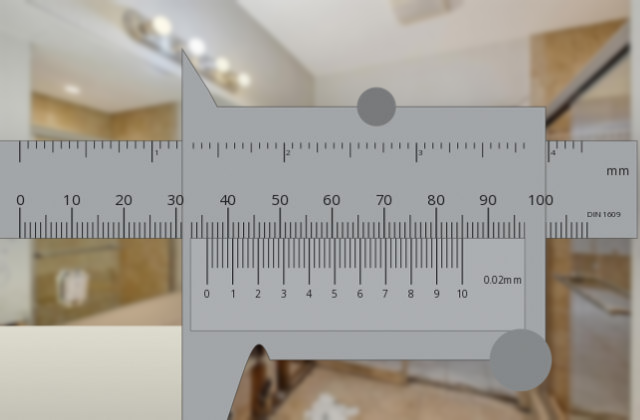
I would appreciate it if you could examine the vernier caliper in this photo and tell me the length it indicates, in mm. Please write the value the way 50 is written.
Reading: 36.0
